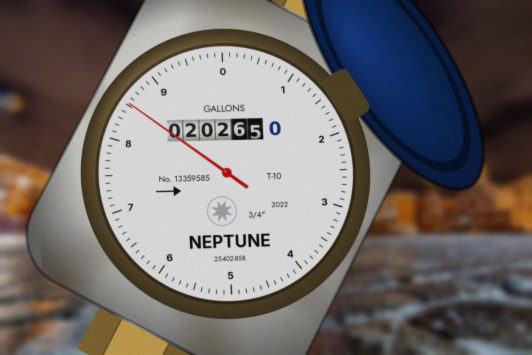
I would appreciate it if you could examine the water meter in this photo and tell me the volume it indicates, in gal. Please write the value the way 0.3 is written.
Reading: 202648.5
